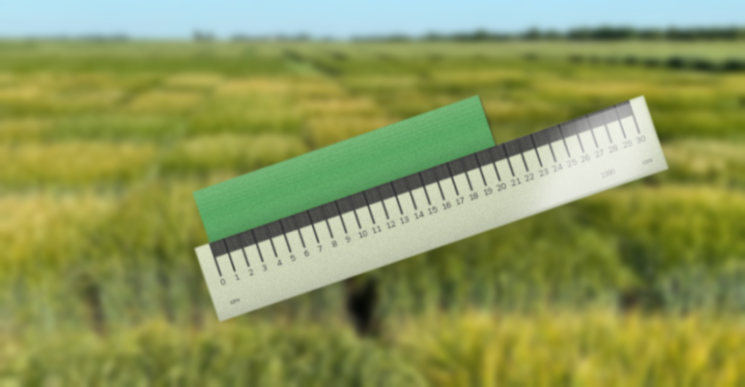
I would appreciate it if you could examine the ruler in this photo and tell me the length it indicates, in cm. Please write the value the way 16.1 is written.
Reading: 20.5
